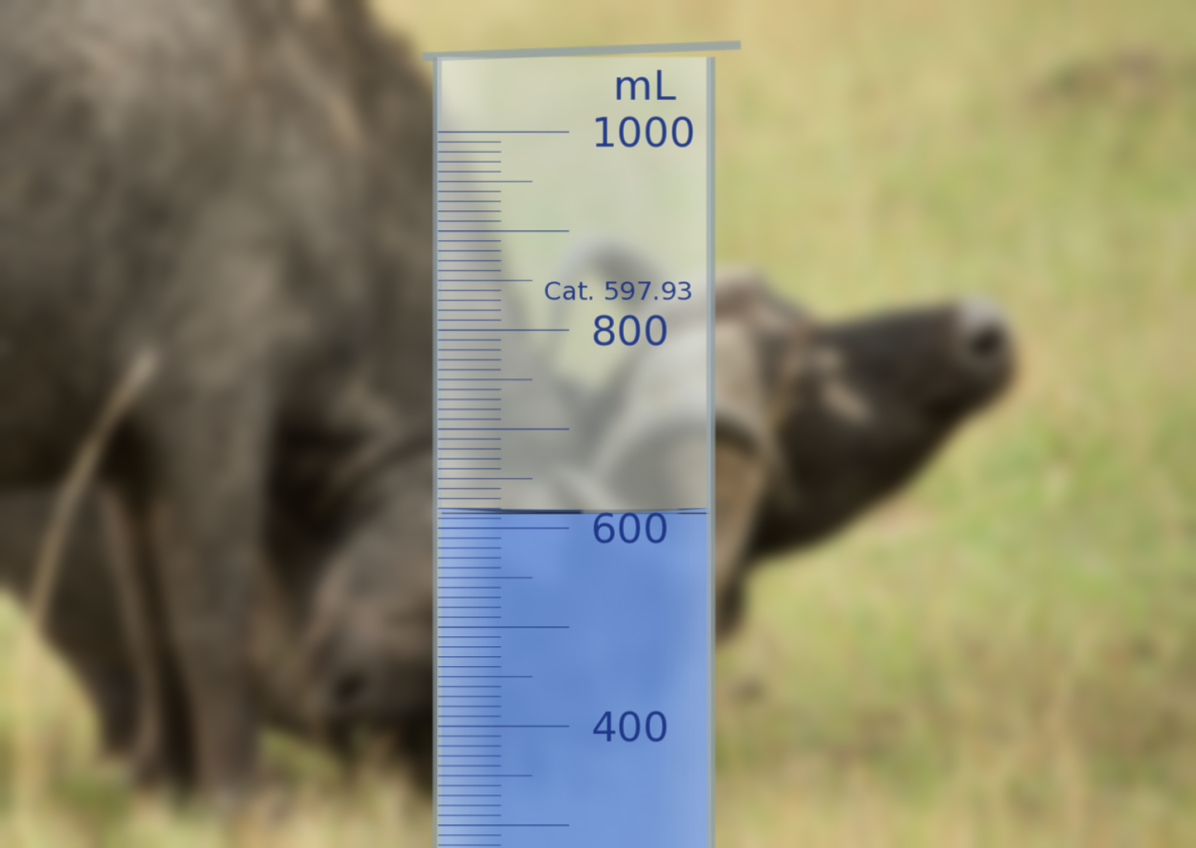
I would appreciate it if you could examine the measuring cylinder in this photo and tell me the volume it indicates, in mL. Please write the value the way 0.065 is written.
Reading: 615
